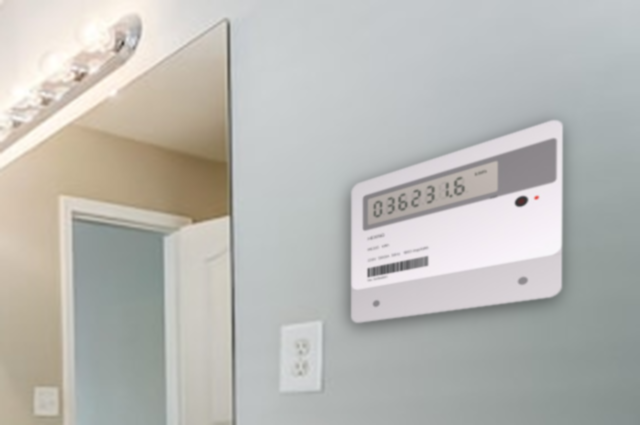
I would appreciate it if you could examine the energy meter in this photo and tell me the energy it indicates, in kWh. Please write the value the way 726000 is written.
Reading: 36231.6
